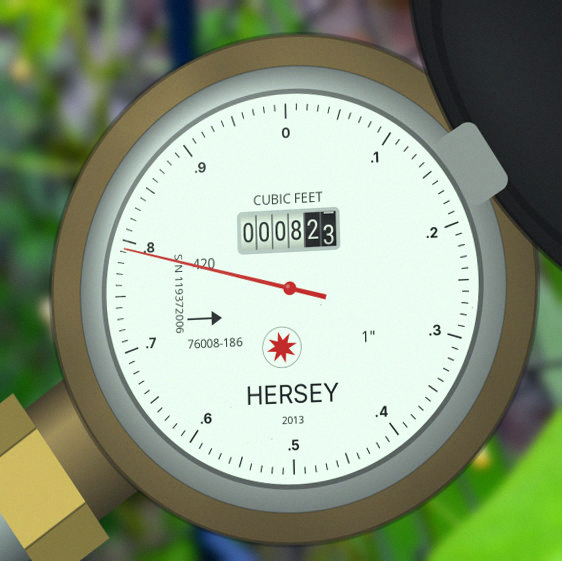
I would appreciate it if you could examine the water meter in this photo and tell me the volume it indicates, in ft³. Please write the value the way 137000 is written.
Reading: 822.79
